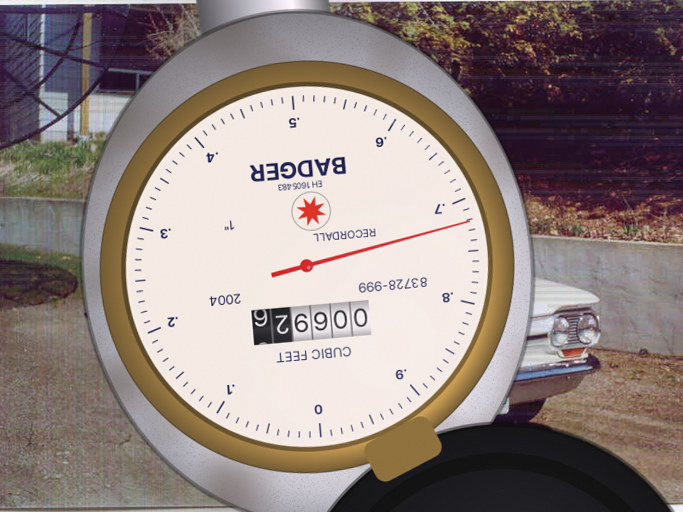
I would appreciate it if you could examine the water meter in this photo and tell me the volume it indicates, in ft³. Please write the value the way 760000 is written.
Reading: 6925.72
